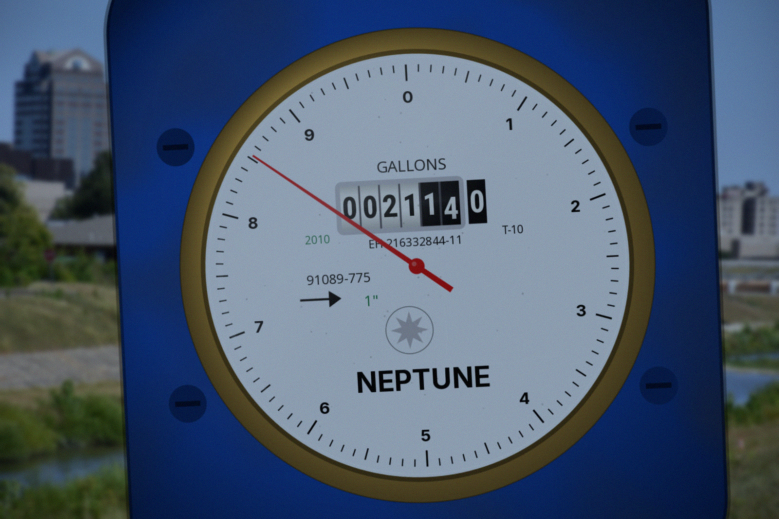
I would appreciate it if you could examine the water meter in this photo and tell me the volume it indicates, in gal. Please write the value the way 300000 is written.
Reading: 21138.5
